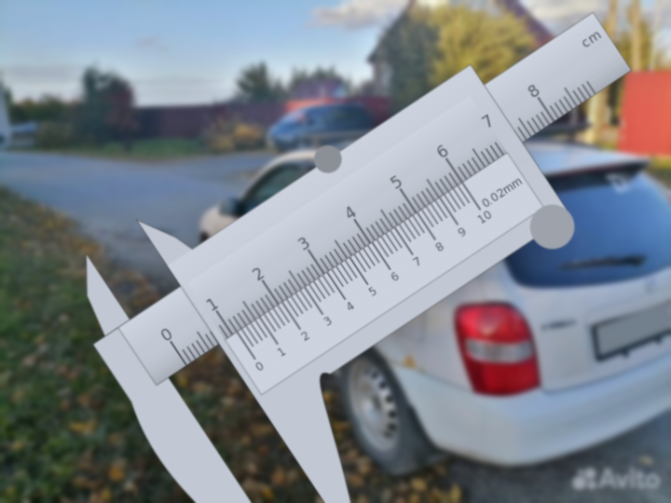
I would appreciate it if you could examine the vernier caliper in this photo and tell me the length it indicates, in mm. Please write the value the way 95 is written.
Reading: 11.0
